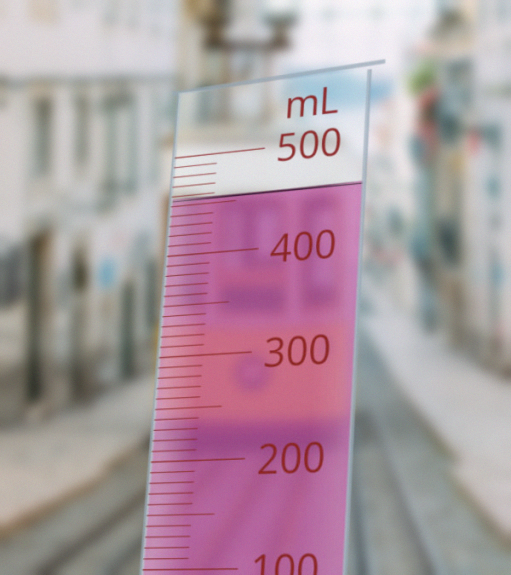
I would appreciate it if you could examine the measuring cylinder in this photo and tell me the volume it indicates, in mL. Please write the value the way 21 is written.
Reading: 455
